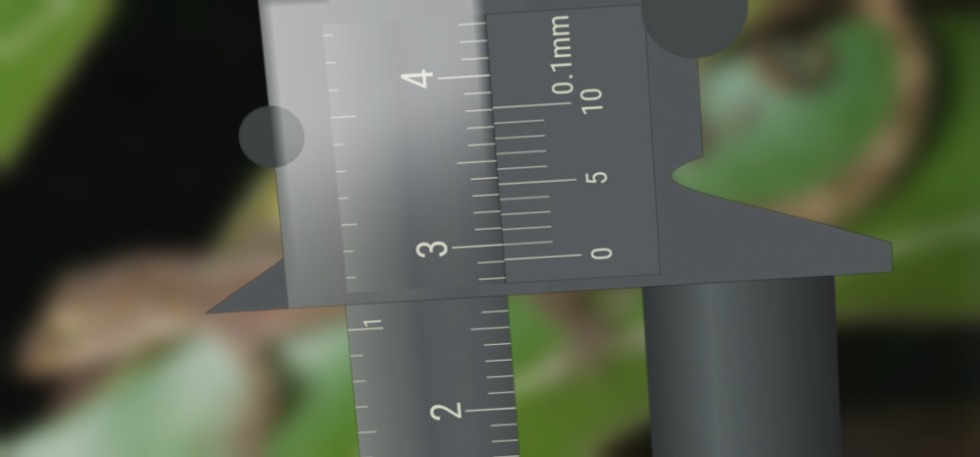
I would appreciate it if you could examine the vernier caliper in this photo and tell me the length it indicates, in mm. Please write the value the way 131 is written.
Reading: 29.1
